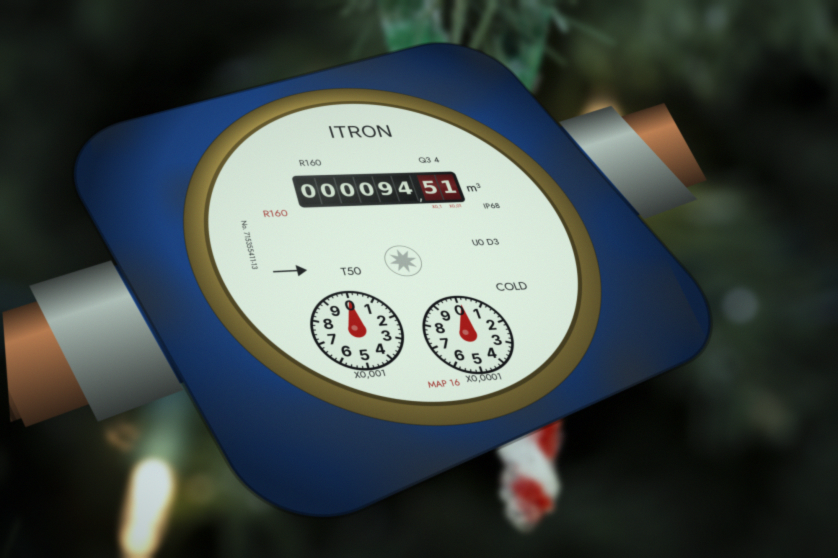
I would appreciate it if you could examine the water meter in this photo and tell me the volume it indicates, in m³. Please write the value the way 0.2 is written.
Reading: 94.5100
